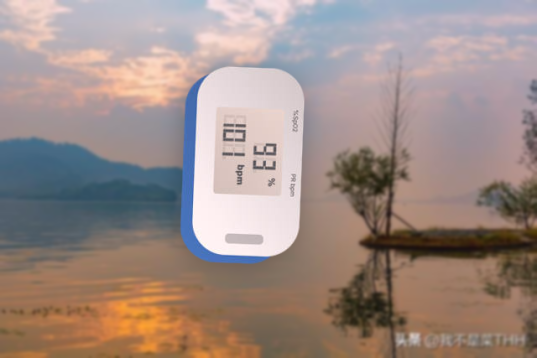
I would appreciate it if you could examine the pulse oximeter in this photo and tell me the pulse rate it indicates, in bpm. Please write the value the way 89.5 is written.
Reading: 101
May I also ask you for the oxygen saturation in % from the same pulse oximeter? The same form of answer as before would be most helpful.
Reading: 93
